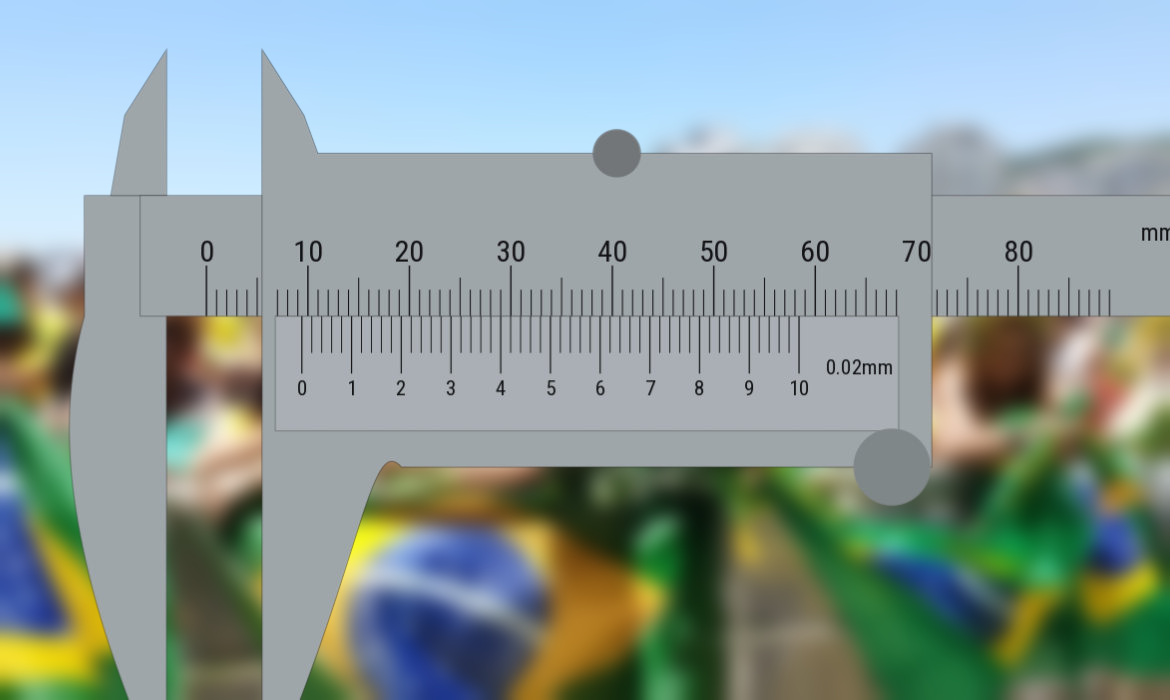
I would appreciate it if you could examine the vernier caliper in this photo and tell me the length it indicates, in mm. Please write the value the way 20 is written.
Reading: 9.4
